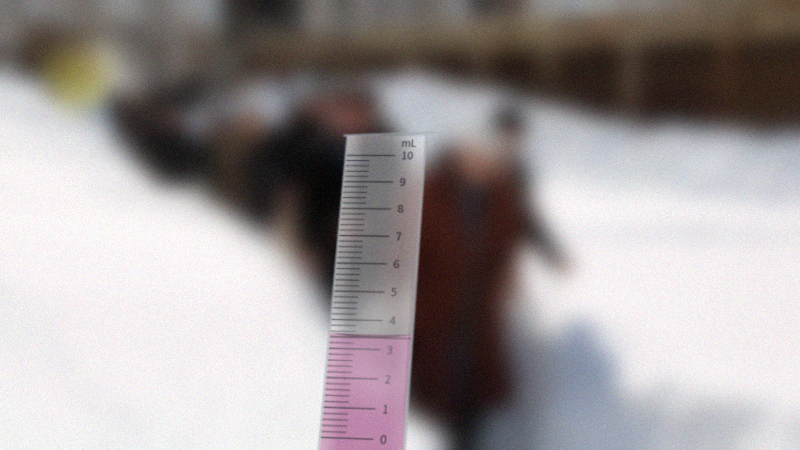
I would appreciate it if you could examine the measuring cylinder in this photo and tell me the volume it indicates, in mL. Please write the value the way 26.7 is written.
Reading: 3.4
